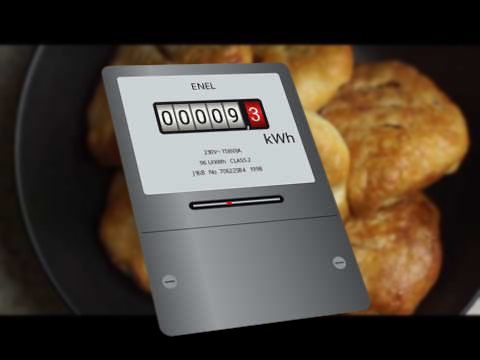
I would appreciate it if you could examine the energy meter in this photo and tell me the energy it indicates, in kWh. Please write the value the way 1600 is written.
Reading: 9.3
